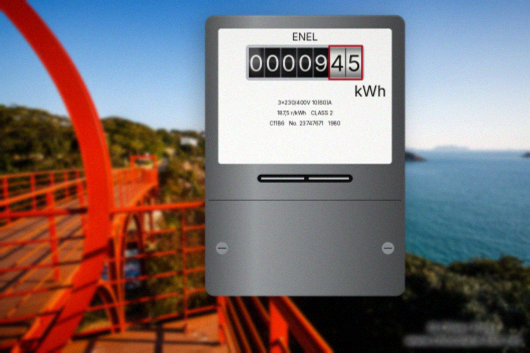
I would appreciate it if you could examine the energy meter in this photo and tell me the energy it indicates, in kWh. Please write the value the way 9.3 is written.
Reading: 9.45
